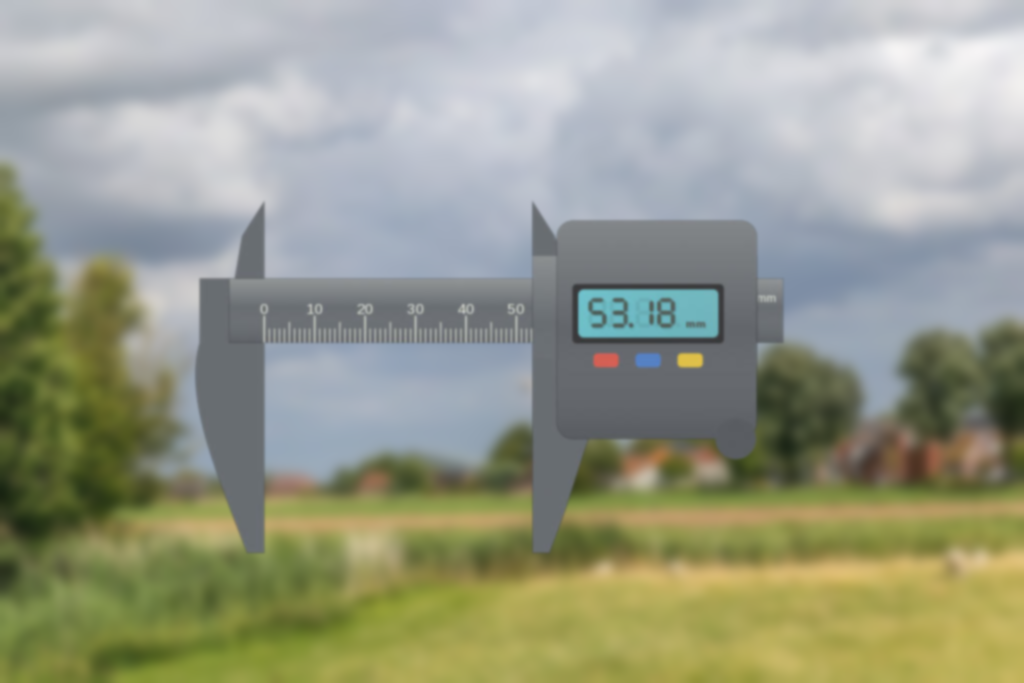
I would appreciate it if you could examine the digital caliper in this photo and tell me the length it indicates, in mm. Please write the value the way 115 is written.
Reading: 53.18
